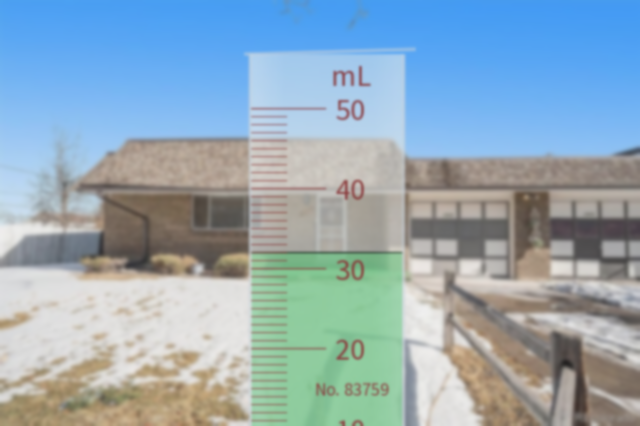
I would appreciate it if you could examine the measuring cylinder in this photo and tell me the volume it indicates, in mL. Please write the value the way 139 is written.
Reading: 32
